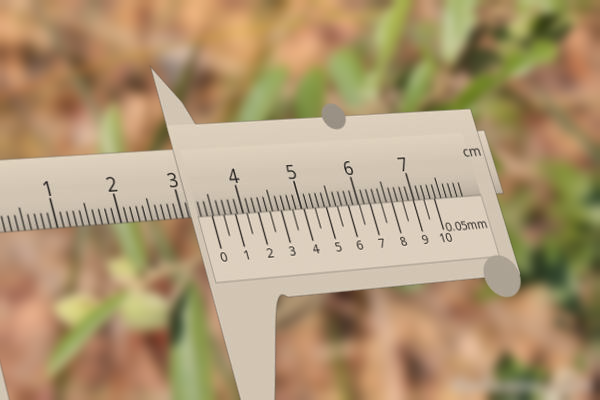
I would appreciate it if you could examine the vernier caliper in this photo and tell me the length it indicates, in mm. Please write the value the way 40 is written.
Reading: 34.8
